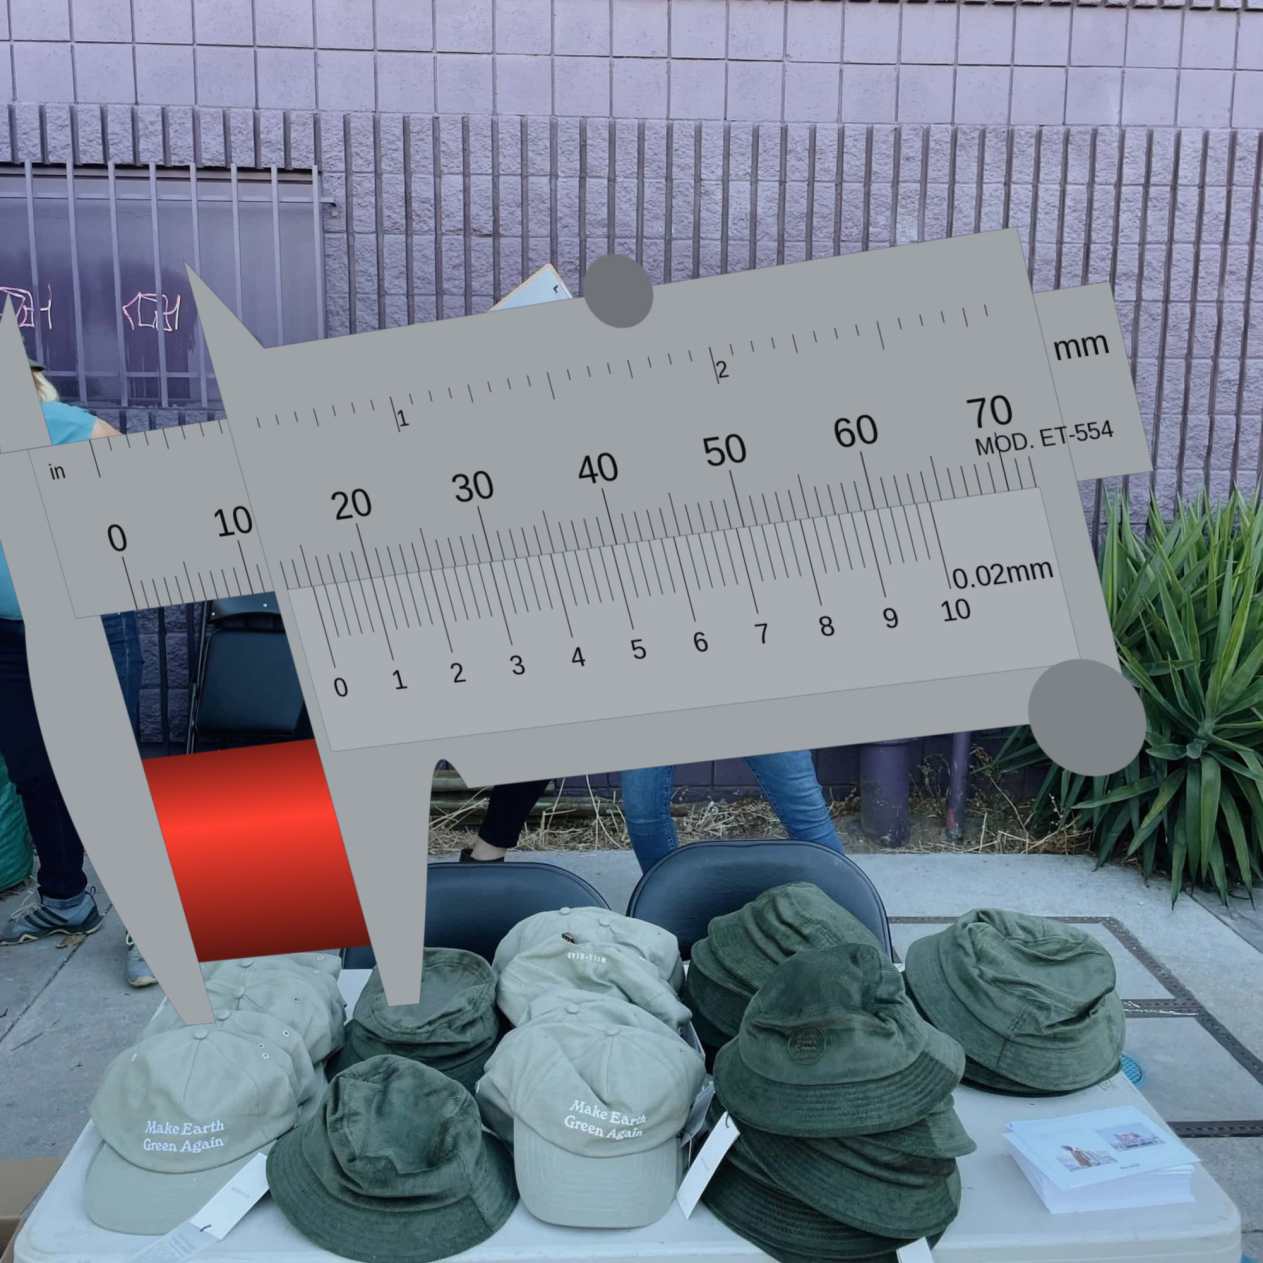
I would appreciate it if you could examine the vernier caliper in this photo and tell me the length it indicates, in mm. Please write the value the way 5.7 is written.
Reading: 15.1
